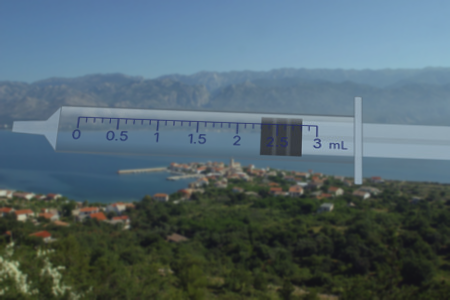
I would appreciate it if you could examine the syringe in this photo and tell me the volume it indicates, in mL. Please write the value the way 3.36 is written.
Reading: 2.3
